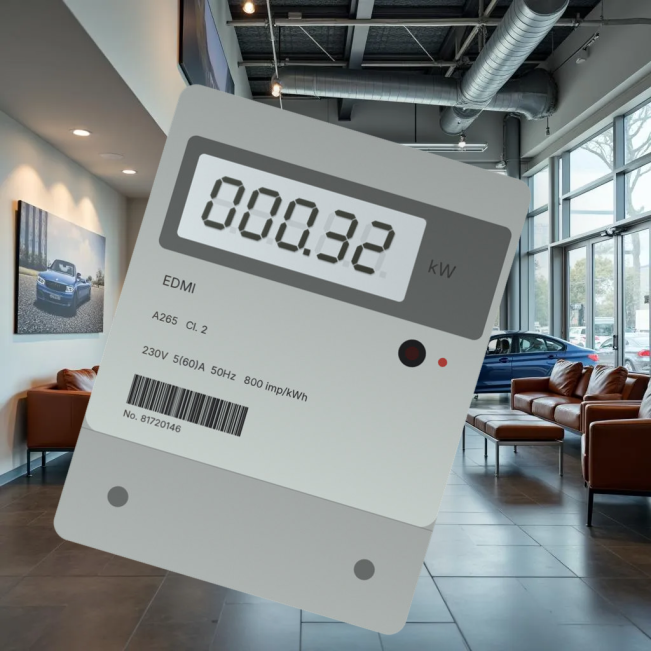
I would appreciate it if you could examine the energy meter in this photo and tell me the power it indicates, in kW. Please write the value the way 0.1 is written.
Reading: 0.32
